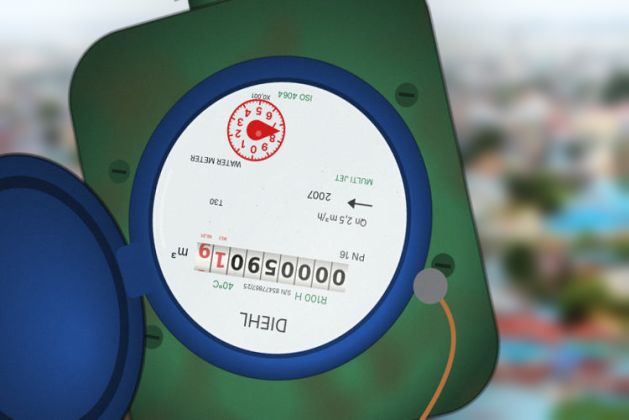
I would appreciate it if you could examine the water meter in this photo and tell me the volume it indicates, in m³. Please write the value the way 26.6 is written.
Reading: 590.187
